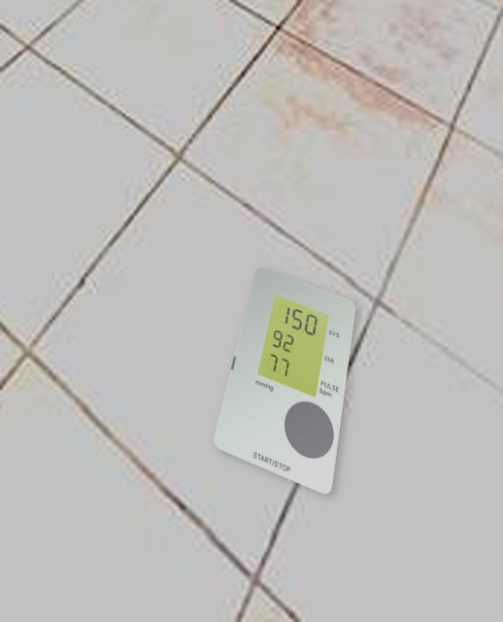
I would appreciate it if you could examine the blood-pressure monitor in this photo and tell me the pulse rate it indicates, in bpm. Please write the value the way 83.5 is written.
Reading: 77
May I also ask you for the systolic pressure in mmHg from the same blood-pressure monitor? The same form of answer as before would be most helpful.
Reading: 150
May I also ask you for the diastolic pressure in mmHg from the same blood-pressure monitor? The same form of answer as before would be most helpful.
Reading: 92
